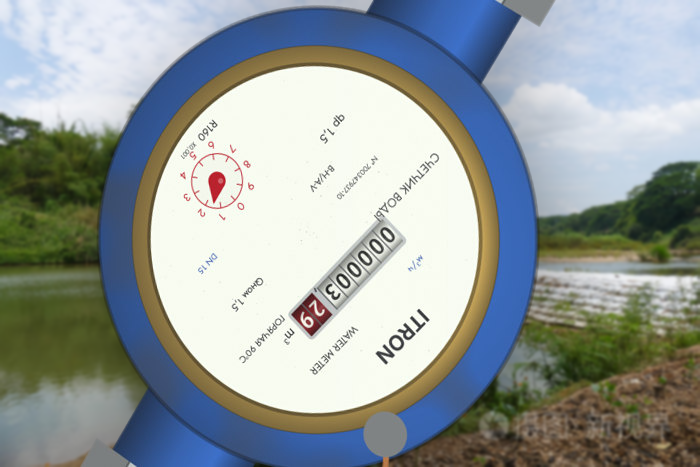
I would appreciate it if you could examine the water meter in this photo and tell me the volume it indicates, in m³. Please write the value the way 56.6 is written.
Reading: 3.291
